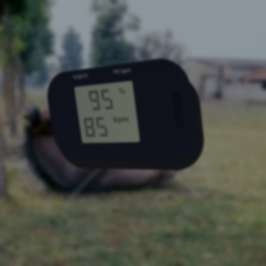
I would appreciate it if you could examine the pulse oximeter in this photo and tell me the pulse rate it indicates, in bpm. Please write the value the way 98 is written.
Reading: 85
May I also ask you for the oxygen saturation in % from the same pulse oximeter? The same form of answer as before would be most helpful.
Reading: 95
